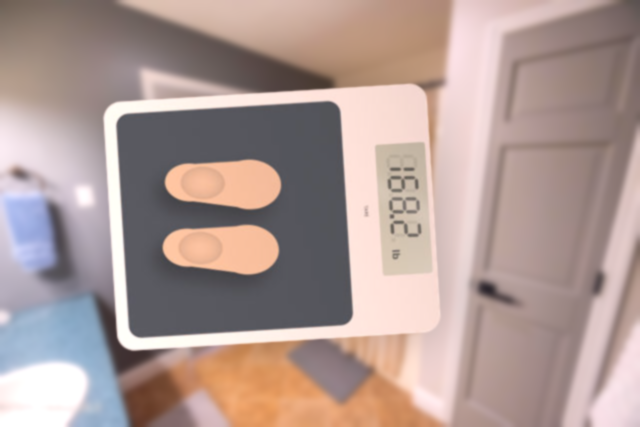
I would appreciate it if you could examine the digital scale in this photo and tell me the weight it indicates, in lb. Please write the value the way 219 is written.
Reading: 168.2
